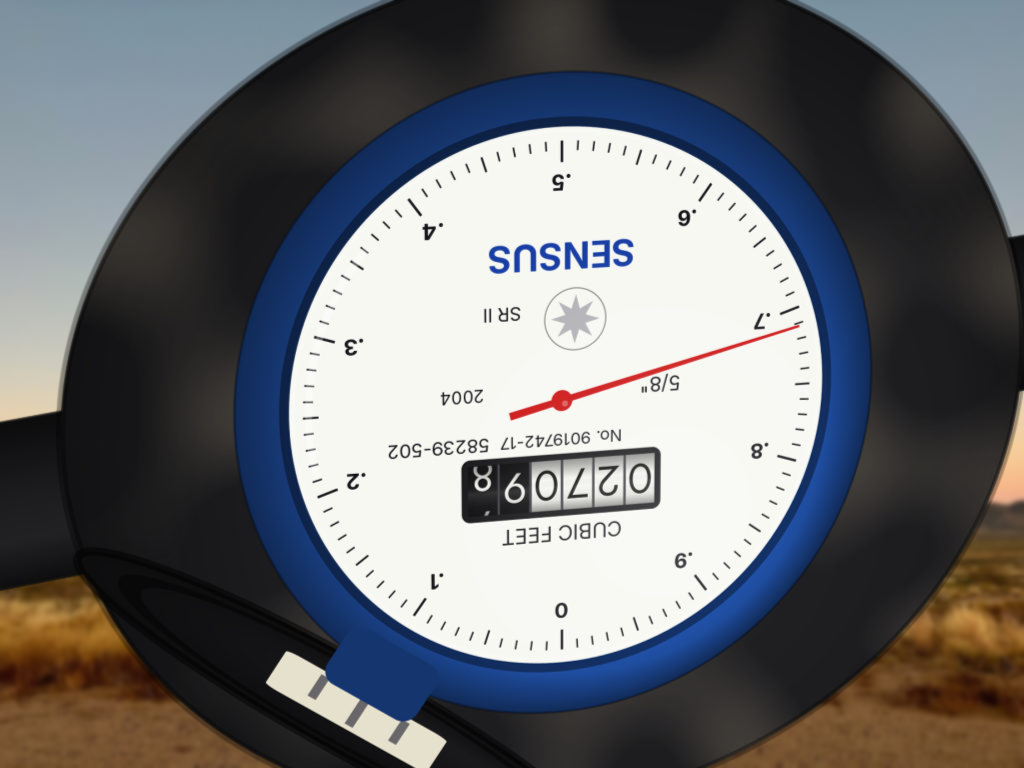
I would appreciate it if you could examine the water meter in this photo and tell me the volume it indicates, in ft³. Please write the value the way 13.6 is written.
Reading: 27097.71
